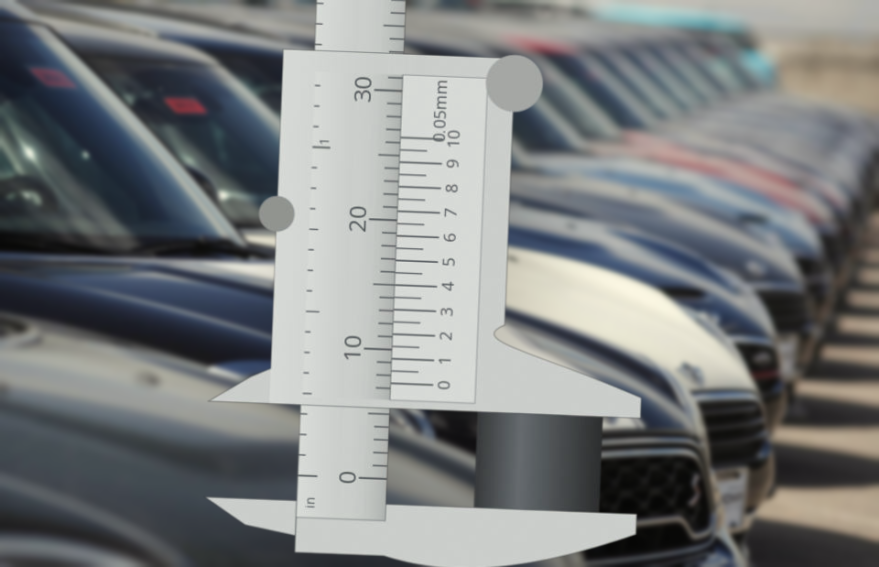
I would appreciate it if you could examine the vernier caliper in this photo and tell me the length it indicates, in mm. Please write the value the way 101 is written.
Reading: 7.4
